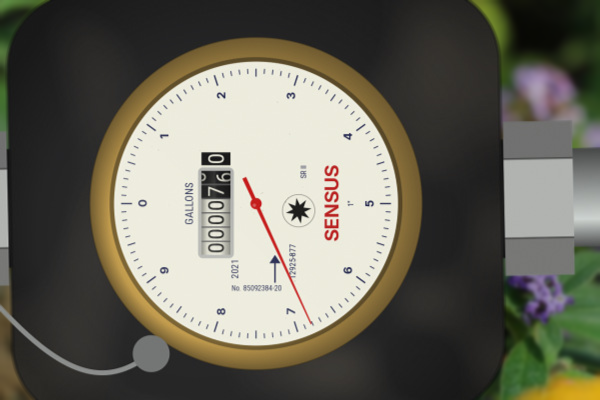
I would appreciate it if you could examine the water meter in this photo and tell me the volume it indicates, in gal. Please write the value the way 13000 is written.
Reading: 756.8
